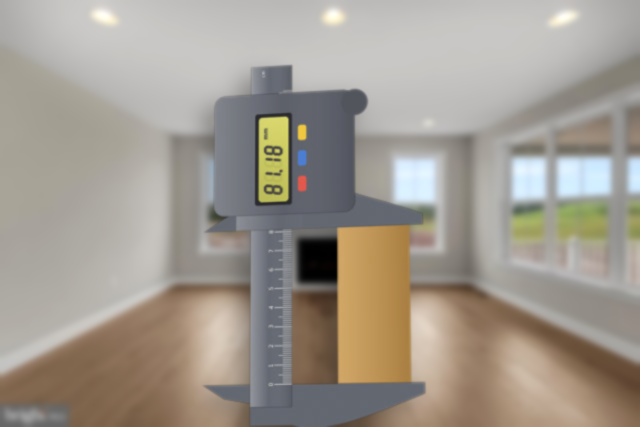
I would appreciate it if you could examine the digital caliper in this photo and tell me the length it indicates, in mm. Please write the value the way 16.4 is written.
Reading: 81.18
